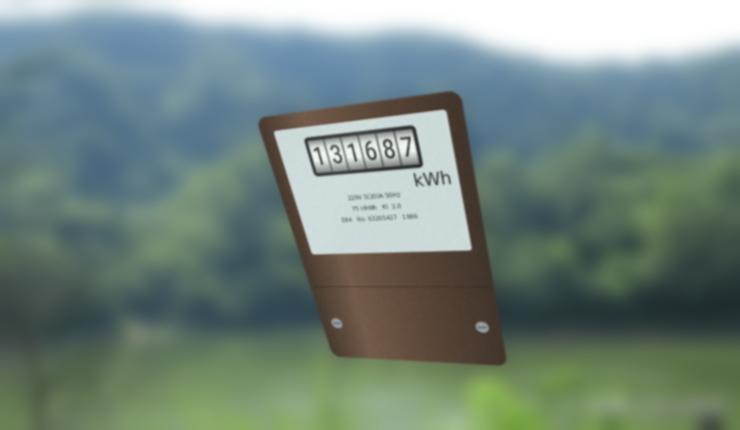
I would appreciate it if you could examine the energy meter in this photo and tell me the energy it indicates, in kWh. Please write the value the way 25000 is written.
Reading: 131687
